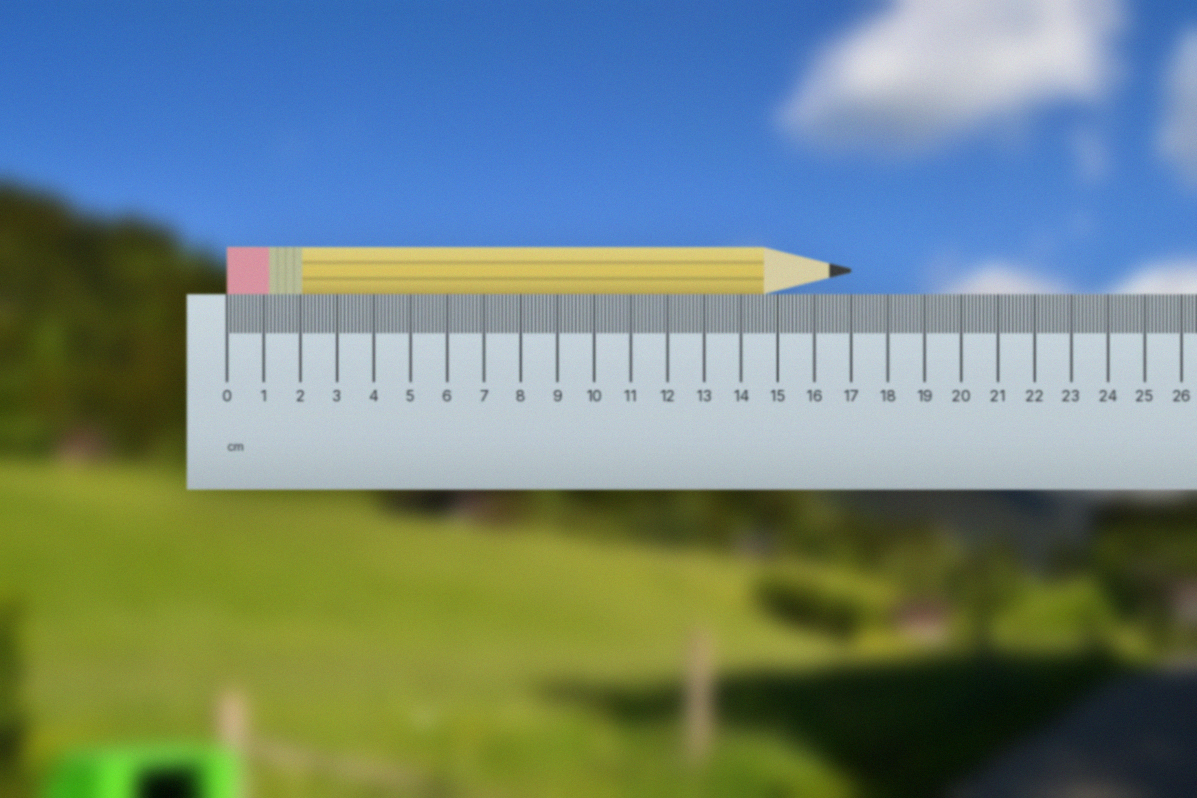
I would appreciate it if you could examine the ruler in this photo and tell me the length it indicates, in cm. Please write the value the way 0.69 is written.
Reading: 17
